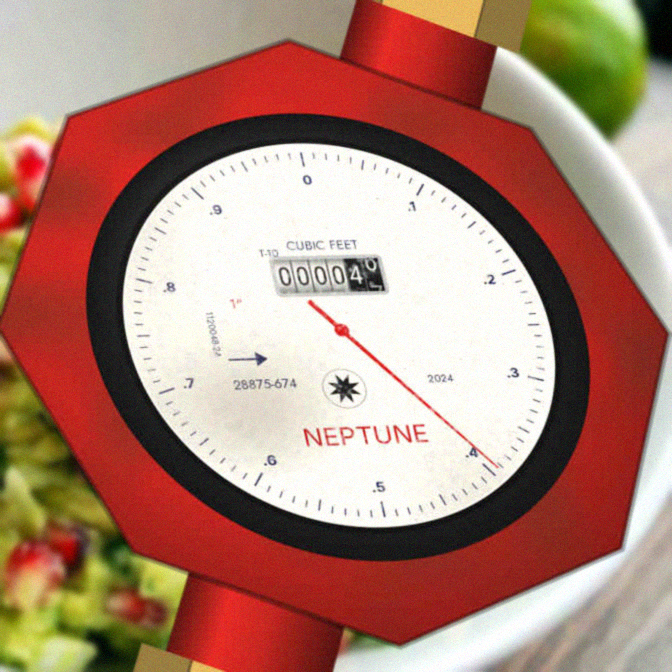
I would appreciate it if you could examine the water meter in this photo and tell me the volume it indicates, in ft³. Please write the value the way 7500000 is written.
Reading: 46.39
